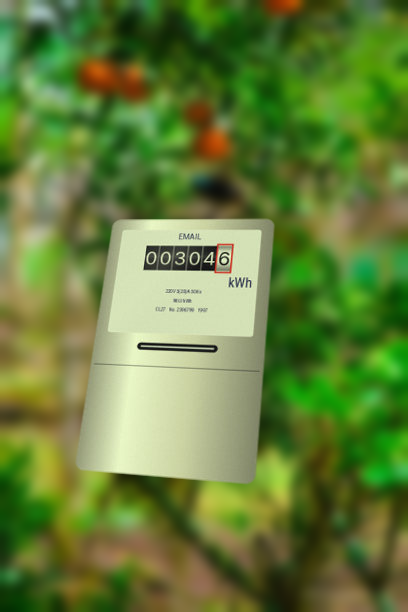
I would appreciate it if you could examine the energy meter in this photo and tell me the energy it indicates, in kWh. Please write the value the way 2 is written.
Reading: 304.6
